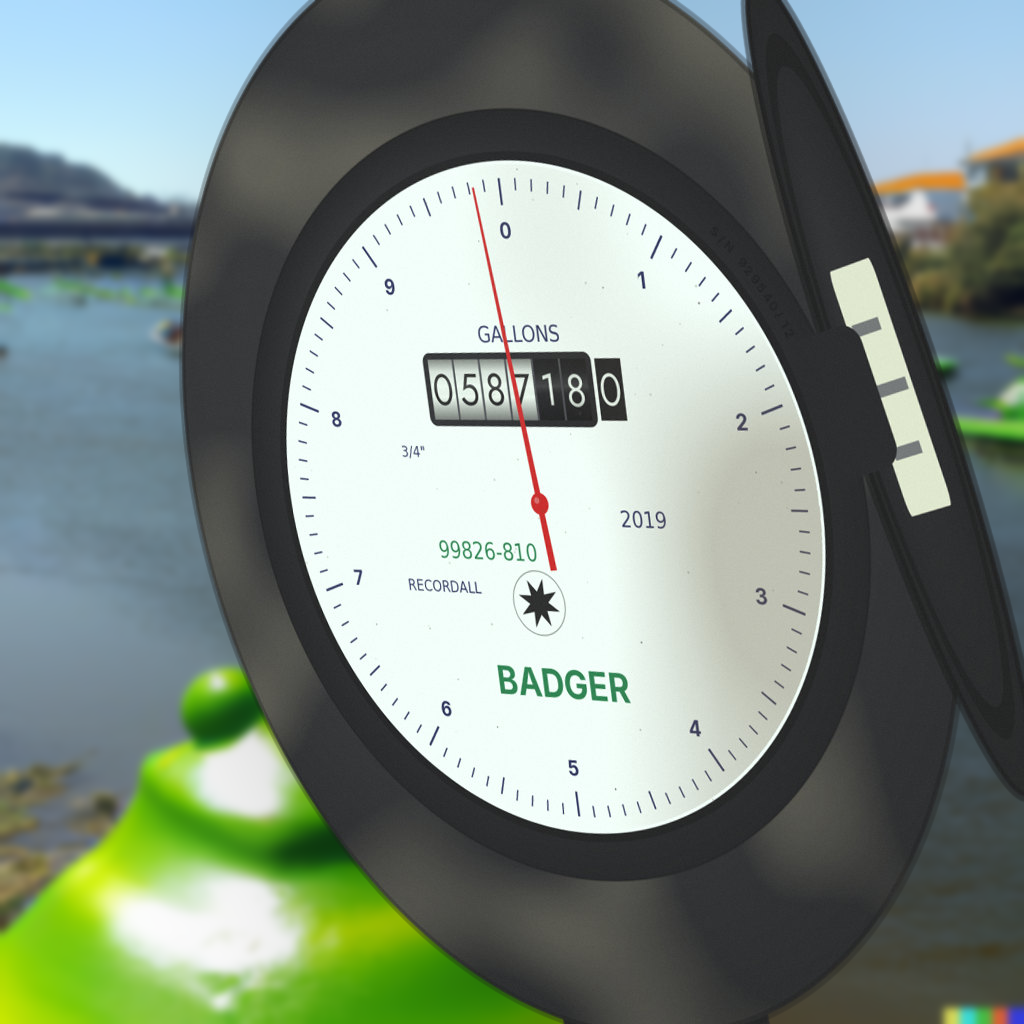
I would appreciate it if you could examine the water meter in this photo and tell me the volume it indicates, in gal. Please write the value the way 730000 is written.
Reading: 587179.8
